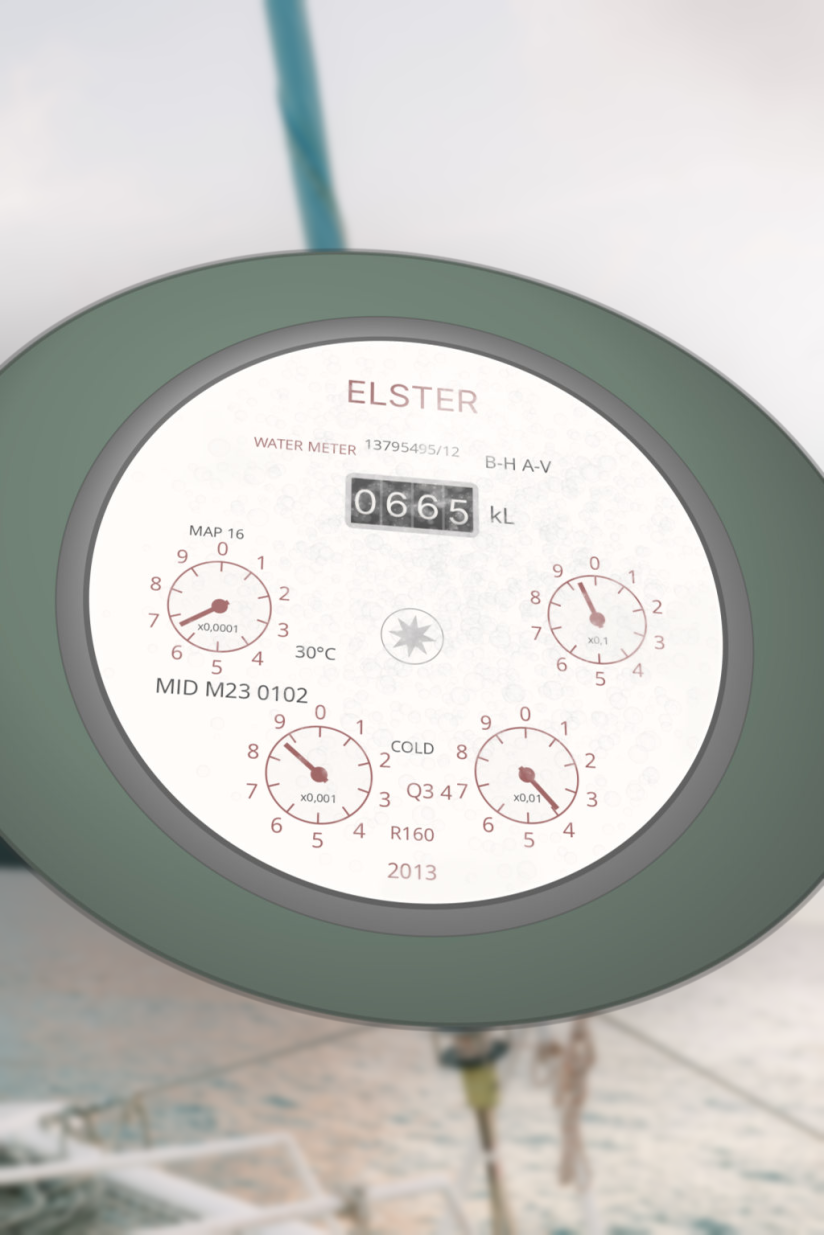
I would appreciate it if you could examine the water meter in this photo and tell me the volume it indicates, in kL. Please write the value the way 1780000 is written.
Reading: 664.9386
